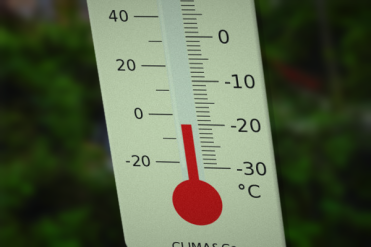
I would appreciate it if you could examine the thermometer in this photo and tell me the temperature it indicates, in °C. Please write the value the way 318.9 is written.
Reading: -20
